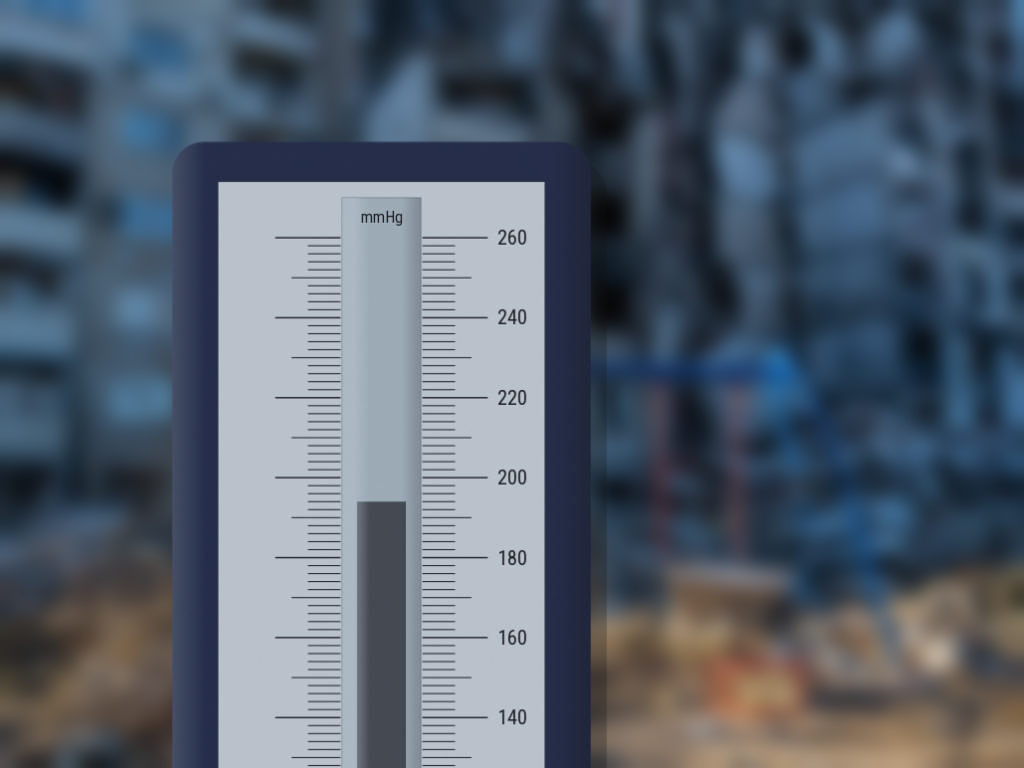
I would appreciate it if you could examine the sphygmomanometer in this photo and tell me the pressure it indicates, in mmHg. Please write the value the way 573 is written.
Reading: 194
